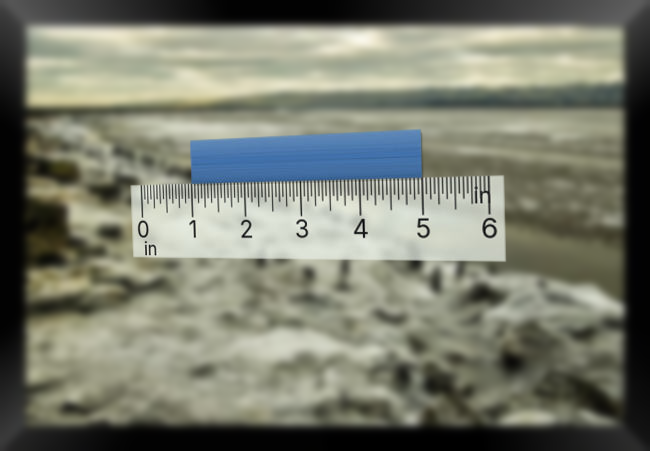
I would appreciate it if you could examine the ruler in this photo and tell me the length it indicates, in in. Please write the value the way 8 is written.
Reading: 4
